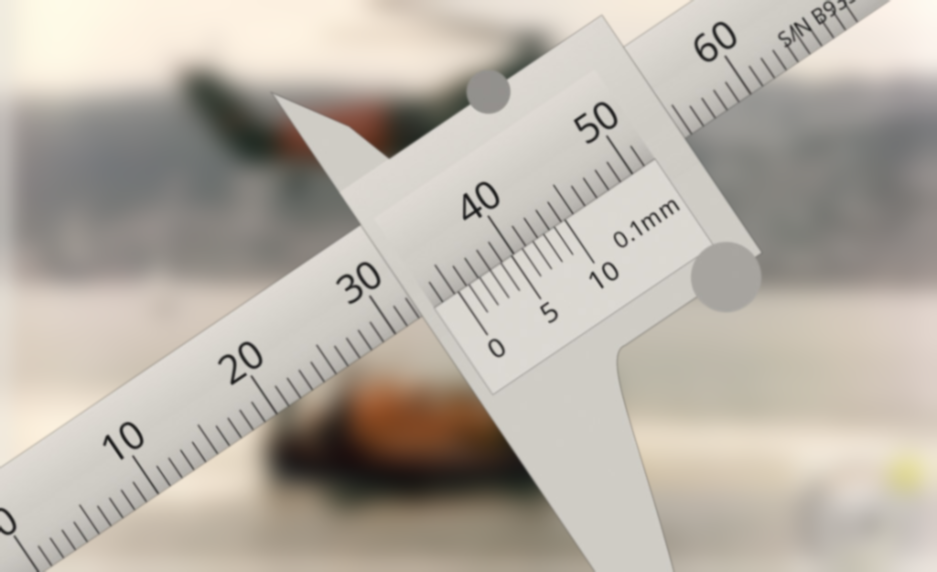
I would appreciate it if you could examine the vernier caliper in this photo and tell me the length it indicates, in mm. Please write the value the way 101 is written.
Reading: 35.3
